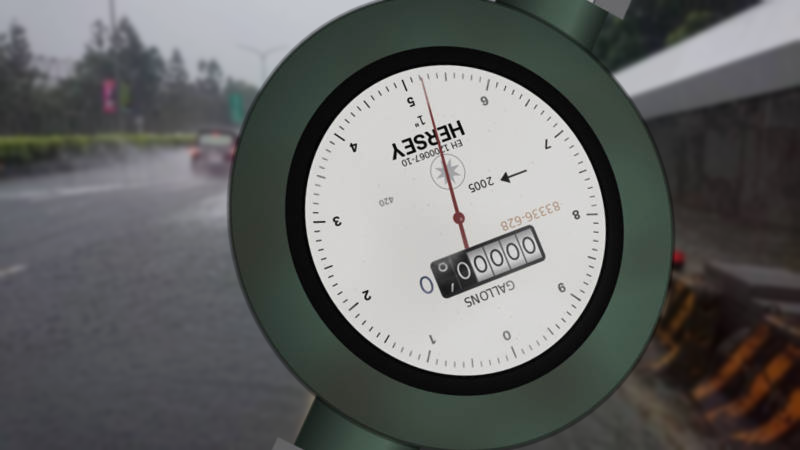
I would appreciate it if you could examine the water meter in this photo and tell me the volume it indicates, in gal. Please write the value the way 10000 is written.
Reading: 75.2
